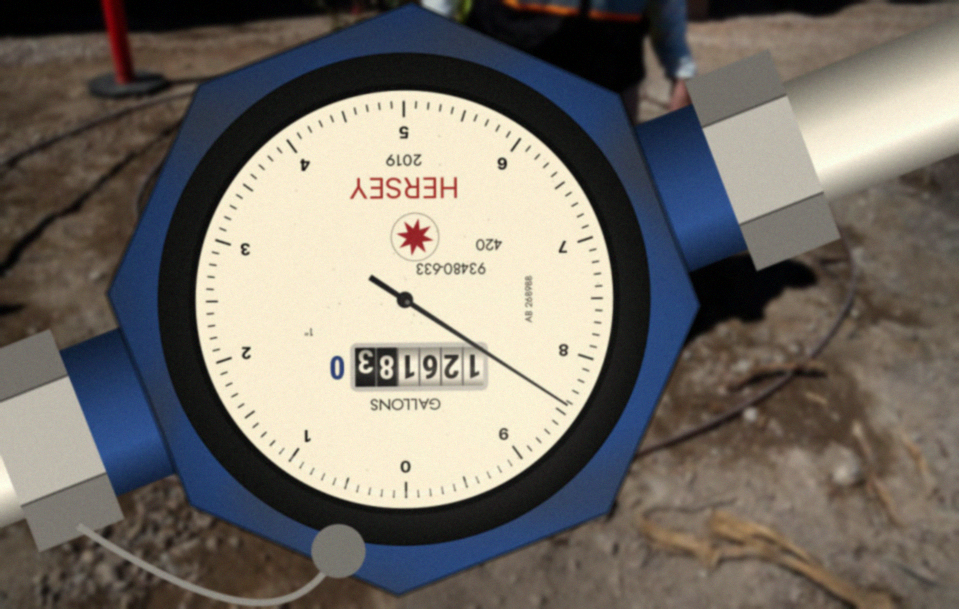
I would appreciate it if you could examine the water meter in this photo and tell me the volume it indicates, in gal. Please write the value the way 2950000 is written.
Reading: 1261828.4
